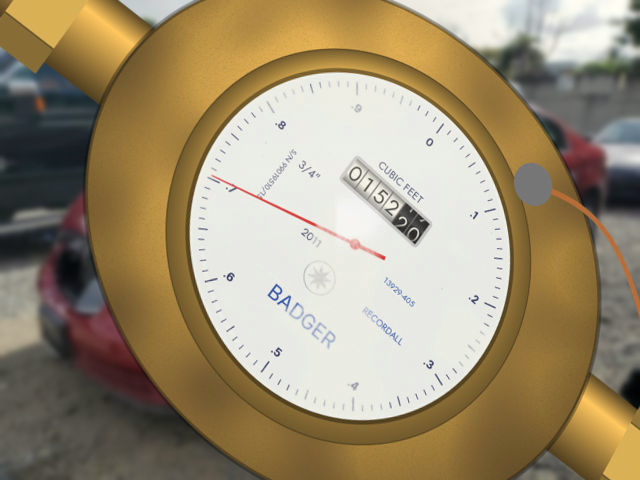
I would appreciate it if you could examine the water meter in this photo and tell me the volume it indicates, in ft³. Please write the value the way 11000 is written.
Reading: 15219.70
